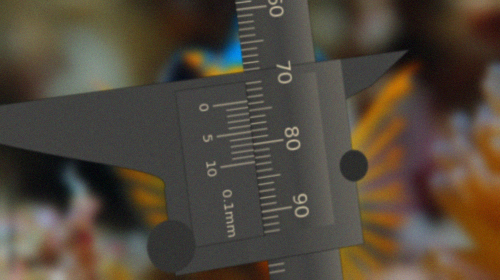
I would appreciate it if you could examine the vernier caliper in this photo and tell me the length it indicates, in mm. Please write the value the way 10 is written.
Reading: 73.6
